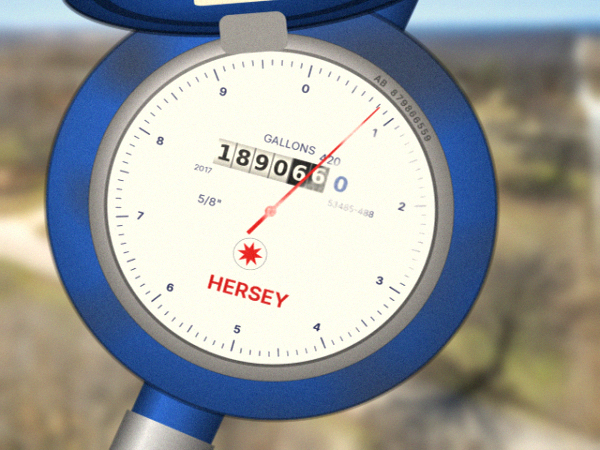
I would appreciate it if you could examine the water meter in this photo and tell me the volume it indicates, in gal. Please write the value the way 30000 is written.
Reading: 1890660.8
